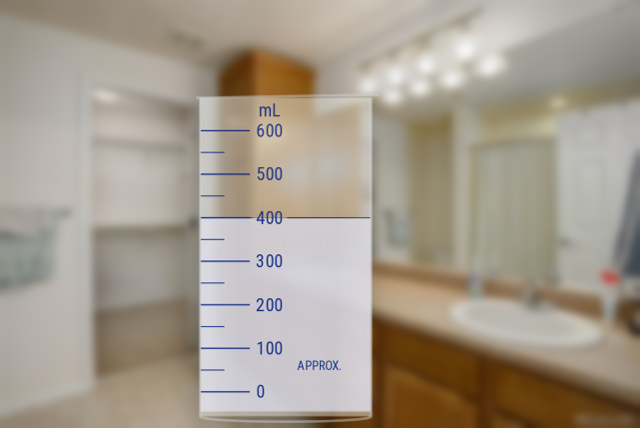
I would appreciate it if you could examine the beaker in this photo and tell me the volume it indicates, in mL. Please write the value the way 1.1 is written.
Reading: 400
